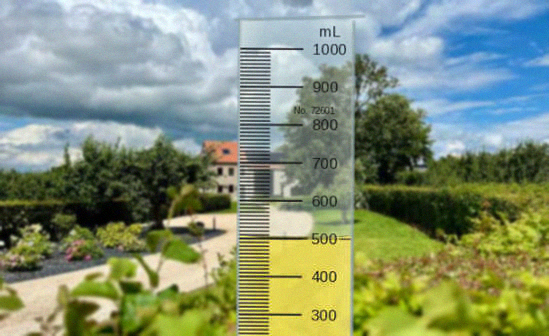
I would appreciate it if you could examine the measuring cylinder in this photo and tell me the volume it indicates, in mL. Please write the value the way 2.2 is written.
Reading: 500
